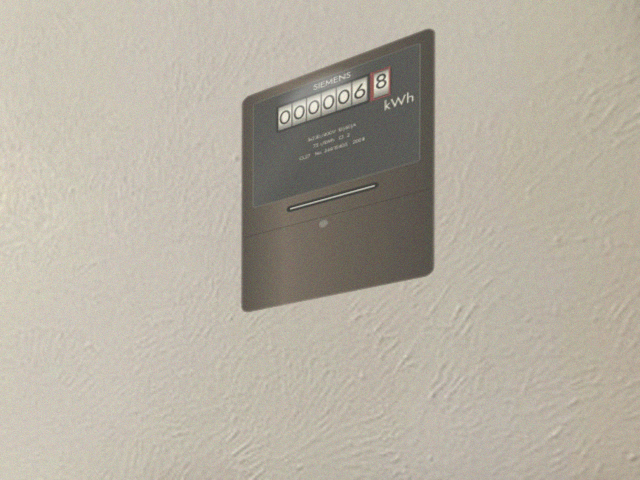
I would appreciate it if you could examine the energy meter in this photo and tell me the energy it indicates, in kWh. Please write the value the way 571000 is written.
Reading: 6.8
